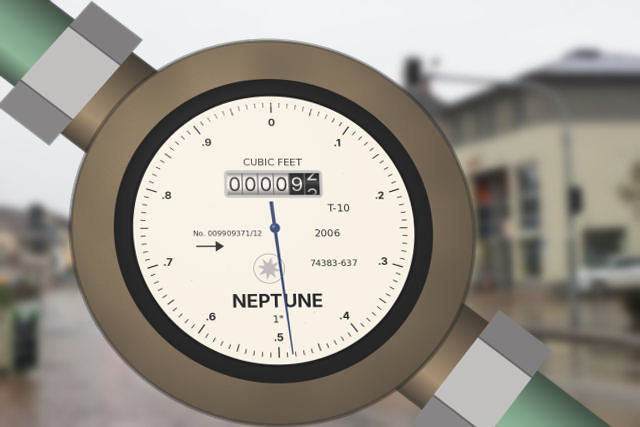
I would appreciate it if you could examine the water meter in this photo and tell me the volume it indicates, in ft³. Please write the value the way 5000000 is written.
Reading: 92.48
